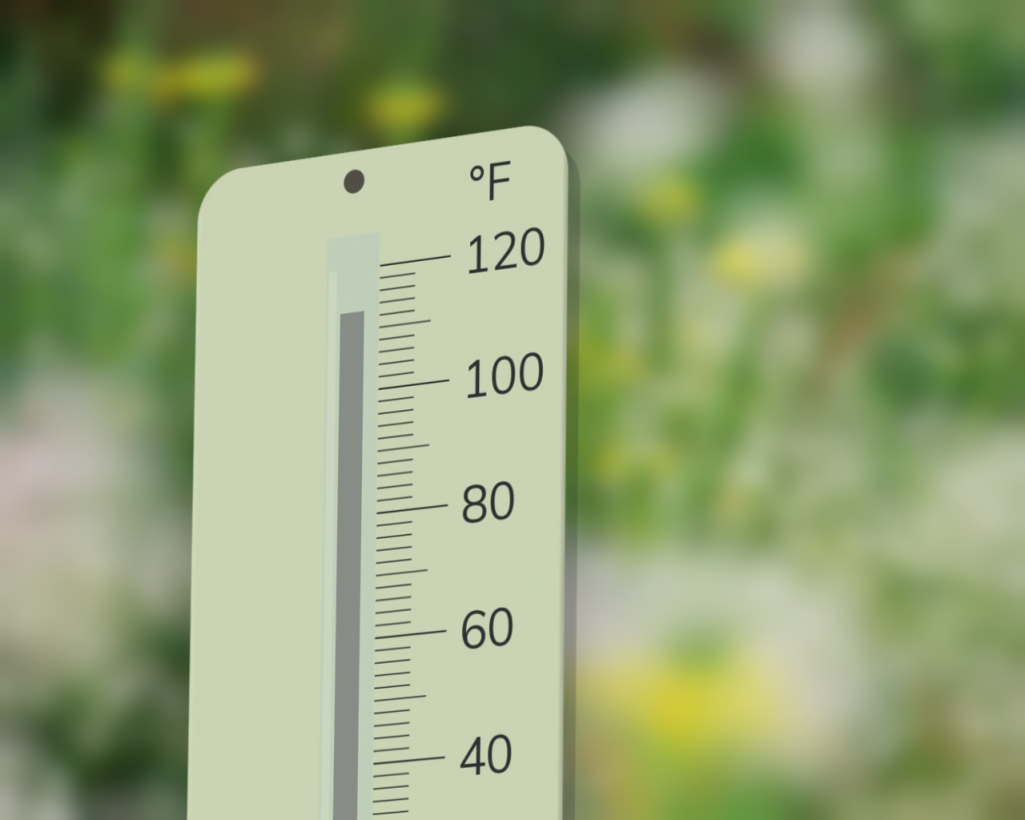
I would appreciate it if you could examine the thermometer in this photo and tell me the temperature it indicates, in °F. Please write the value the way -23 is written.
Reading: 113
